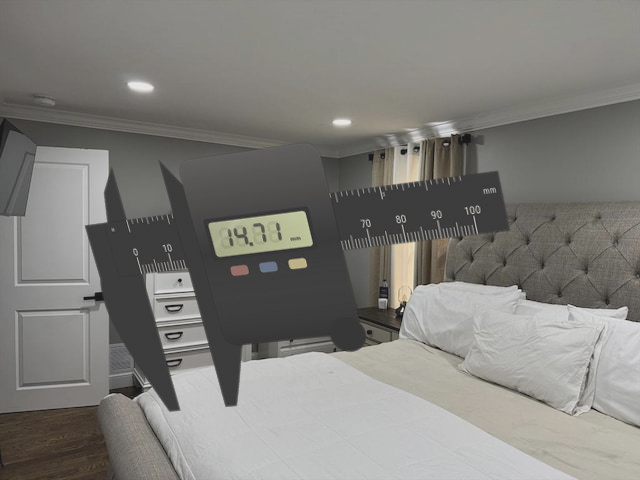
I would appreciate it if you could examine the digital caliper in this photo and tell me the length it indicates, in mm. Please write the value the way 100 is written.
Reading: 14.71
